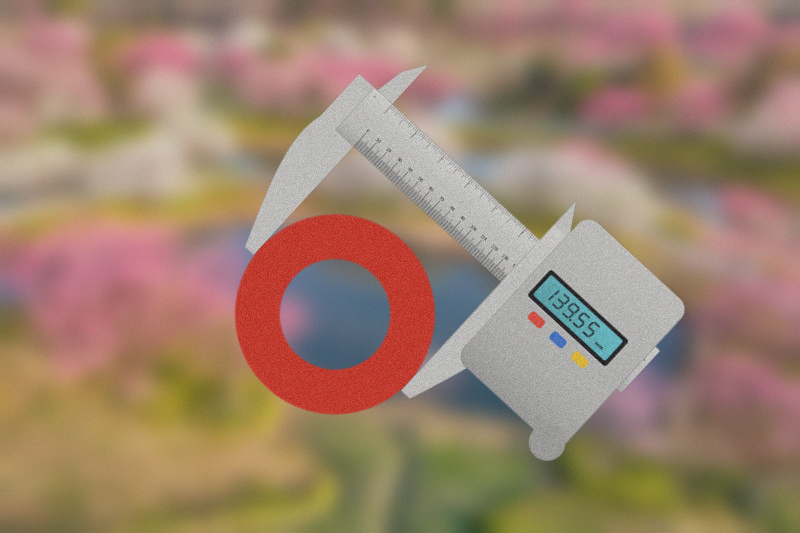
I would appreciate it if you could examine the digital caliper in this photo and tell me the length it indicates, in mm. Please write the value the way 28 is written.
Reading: 139.55
